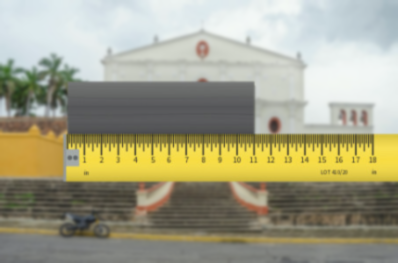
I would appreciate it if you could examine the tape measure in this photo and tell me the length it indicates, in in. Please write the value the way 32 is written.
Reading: 11
